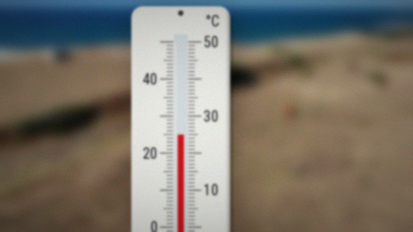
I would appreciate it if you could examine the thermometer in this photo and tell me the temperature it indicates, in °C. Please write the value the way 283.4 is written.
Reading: 25
